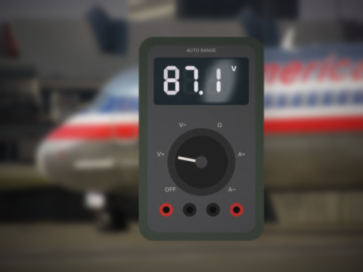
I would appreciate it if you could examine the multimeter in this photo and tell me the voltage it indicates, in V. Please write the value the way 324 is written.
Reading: 87.1
